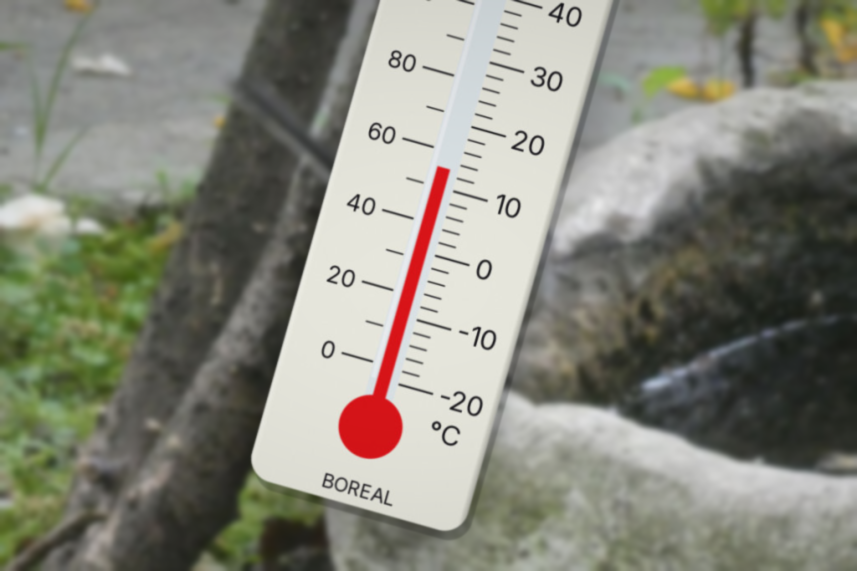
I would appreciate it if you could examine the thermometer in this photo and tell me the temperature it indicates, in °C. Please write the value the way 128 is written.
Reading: 13
